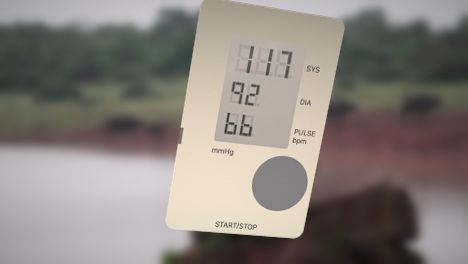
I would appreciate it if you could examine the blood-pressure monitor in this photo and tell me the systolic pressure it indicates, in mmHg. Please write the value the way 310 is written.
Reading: 117
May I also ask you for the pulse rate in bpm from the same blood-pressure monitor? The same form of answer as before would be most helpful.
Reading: 66
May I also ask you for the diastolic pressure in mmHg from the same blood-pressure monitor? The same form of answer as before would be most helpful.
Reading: 92
